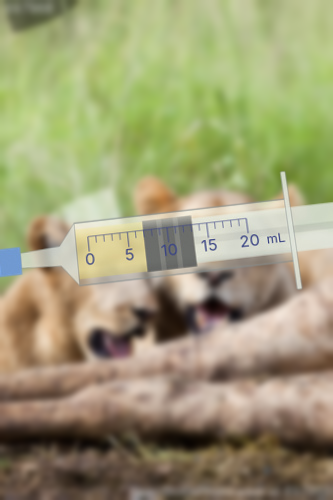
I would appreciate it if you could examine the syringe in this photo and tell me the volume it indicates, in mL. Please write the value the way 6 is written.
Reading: 7
